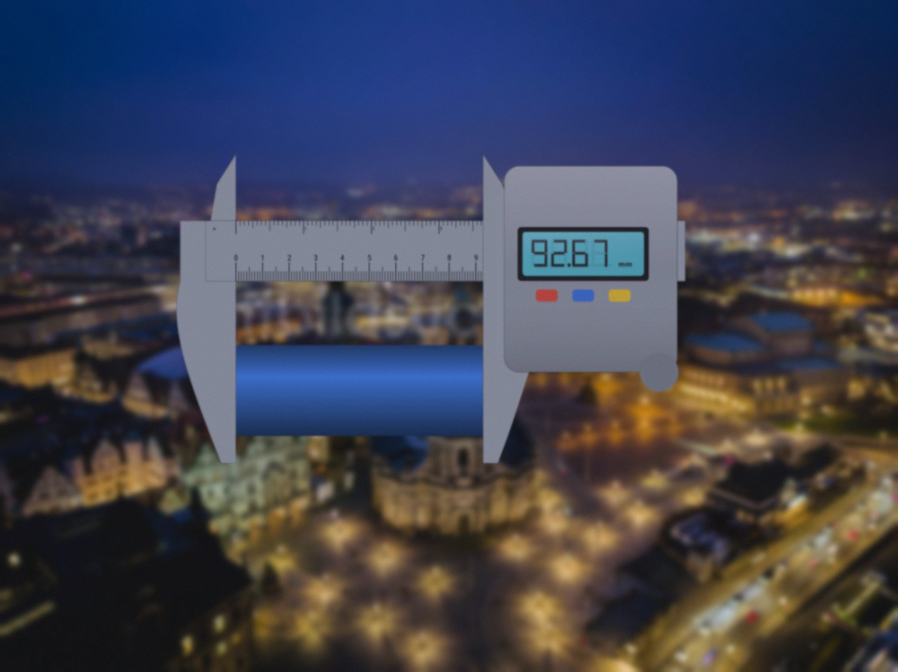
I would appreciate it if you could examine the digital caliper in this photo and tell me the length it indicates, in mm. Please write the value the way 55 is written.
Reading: 92.67
